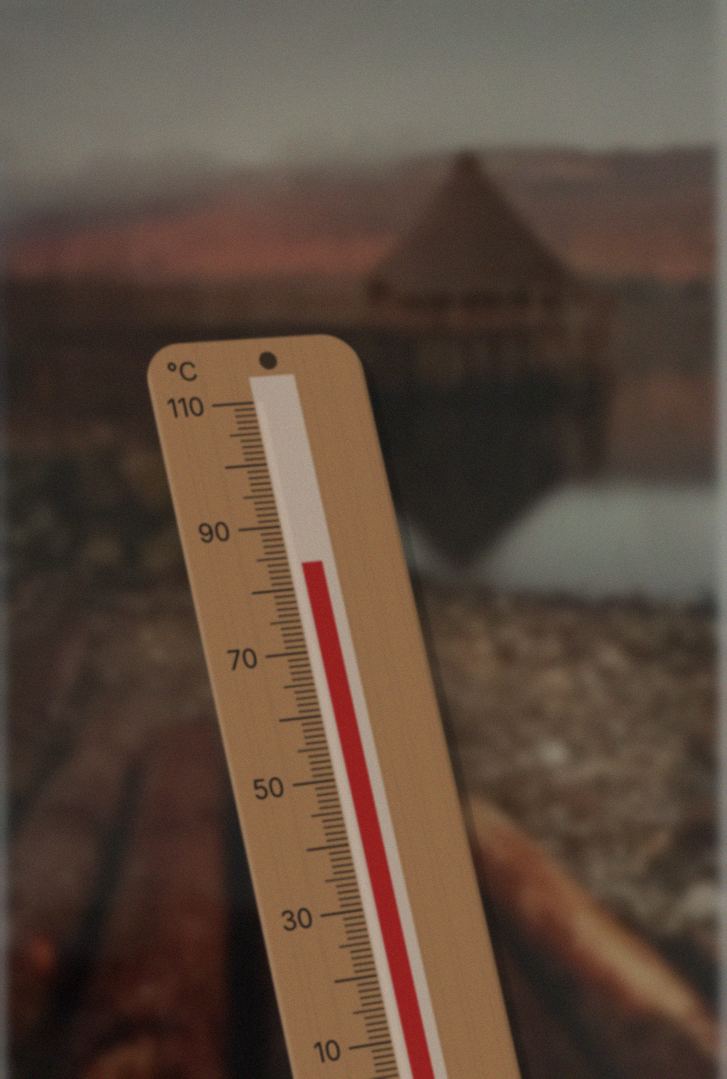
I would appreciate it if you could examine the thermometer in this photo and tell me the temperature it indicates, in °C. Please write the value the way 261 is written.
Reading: 84
